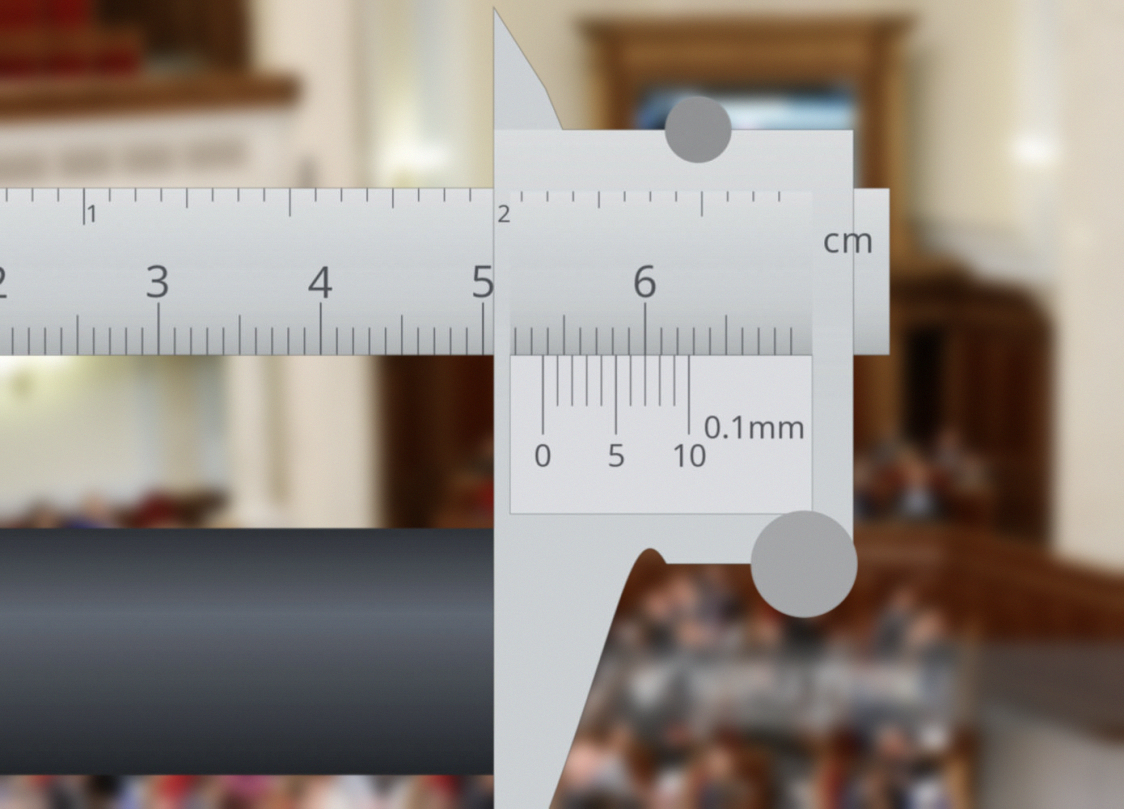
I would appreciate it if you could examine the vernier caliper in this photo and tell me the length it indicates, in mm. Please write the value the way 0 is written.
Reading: 53.7
